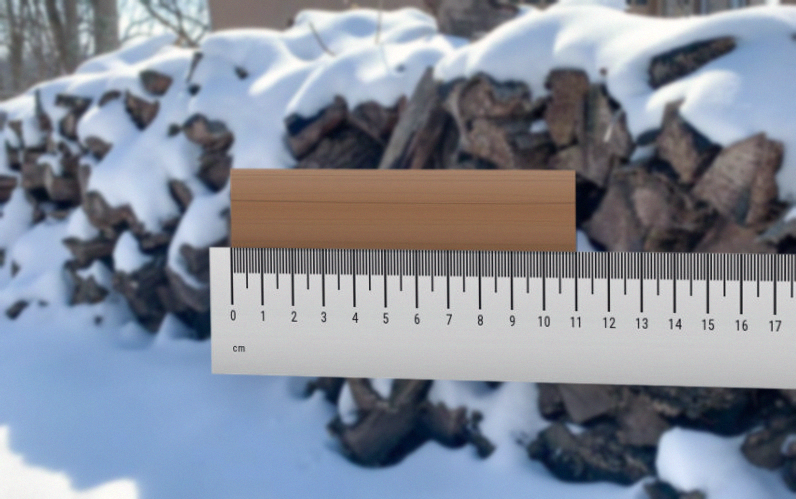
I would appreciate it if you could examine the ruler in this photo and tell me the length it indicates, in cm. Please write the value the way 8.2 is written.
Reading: 11
